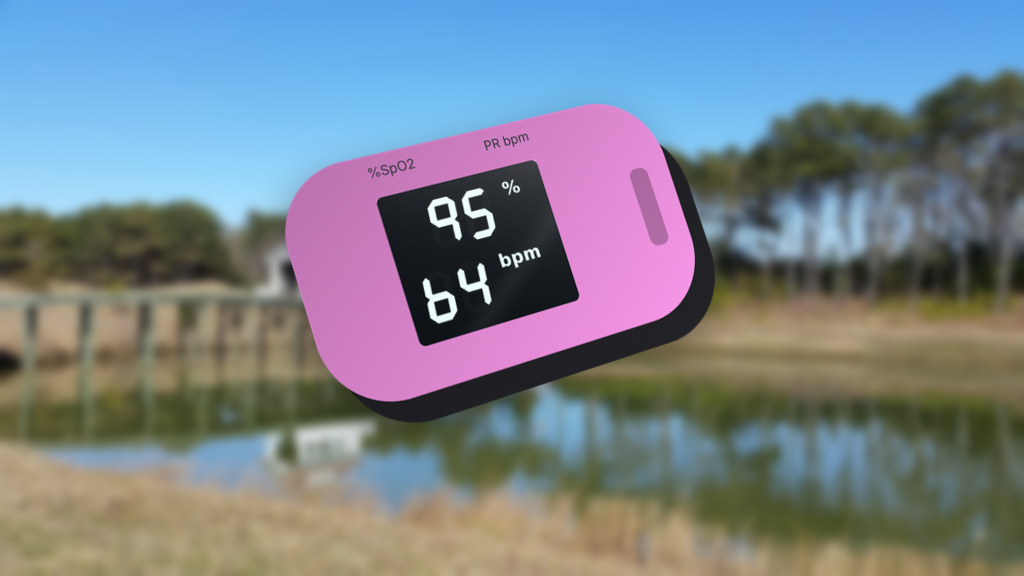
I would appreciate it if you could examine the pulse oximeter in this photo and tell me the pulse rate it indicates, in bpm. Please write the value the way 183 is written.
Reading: 64
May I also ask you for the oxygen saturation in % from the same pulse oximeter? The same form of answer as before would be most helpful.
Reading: 95
